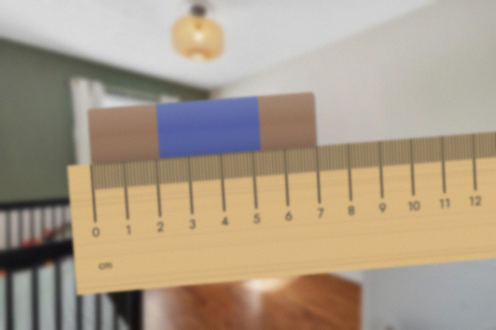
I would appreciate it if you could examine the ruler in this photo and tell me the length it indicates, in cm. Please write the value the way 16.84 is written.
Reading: 7
